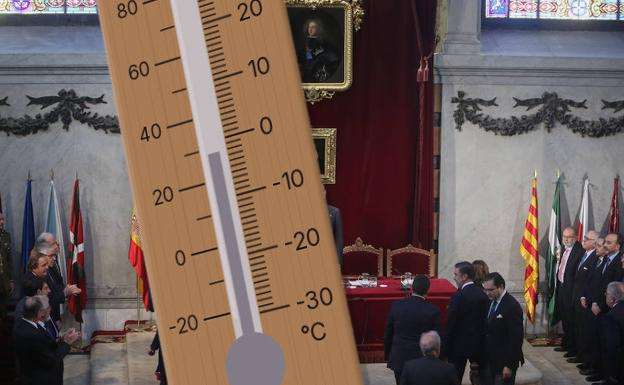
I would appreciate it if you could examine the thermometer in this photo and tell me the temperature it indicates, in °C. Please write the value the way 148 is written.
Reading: -2
